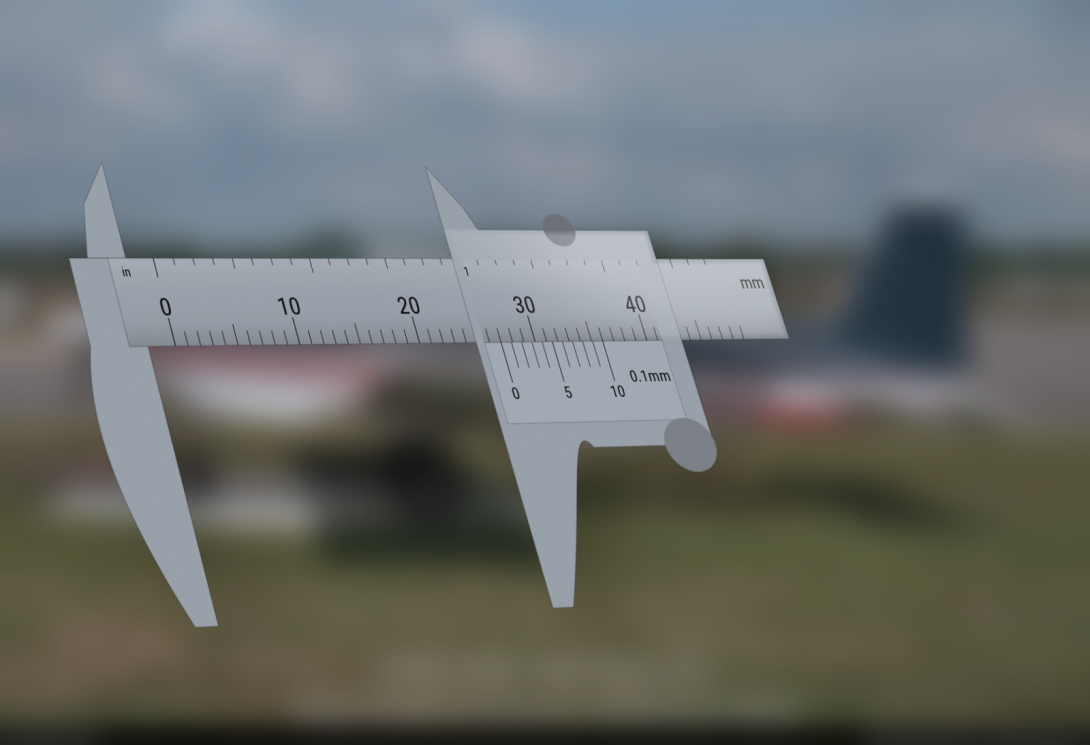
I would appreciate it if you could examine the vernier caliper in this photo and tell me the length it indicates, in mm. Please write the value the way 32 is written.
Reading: 27.0
